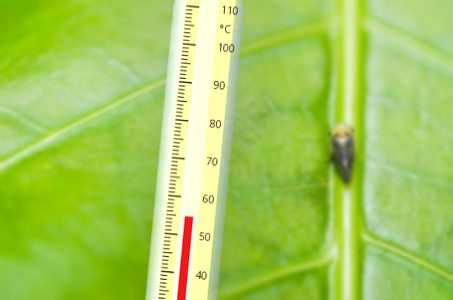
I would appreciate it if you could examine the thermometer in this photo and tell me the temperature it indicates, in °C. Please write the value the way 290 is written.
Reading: 55
